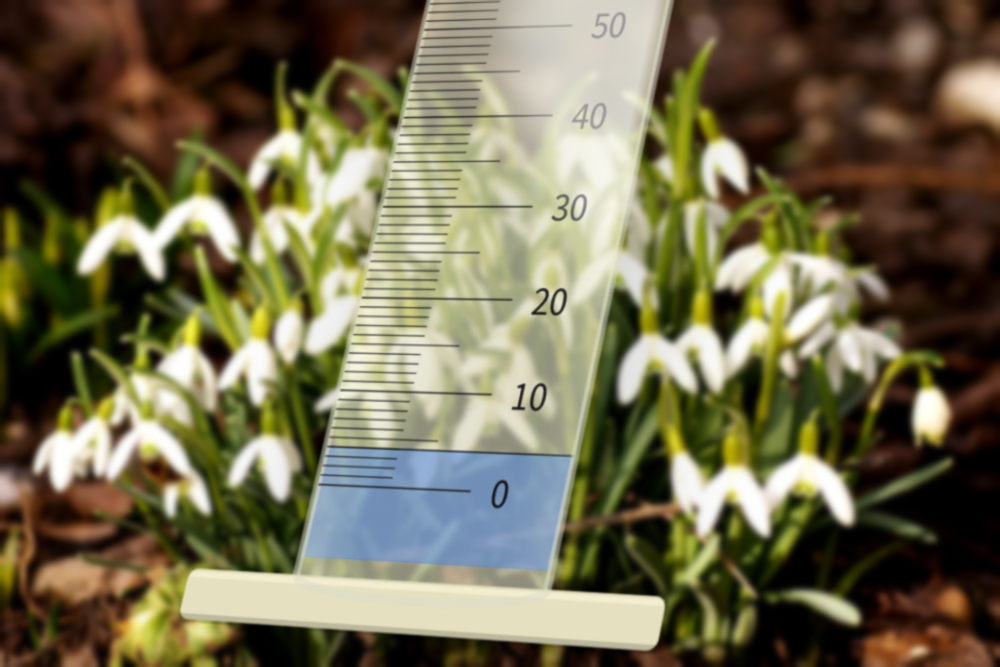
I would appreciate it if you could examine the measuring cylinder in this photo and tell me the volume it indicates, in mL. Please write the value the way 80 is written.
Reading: 4
